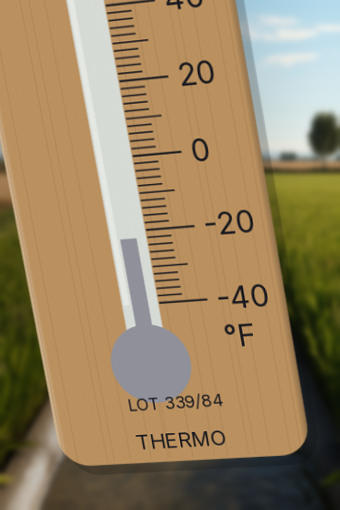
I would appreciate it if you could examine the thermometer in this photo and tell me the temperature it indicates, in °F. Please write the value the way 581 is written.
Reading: -22
